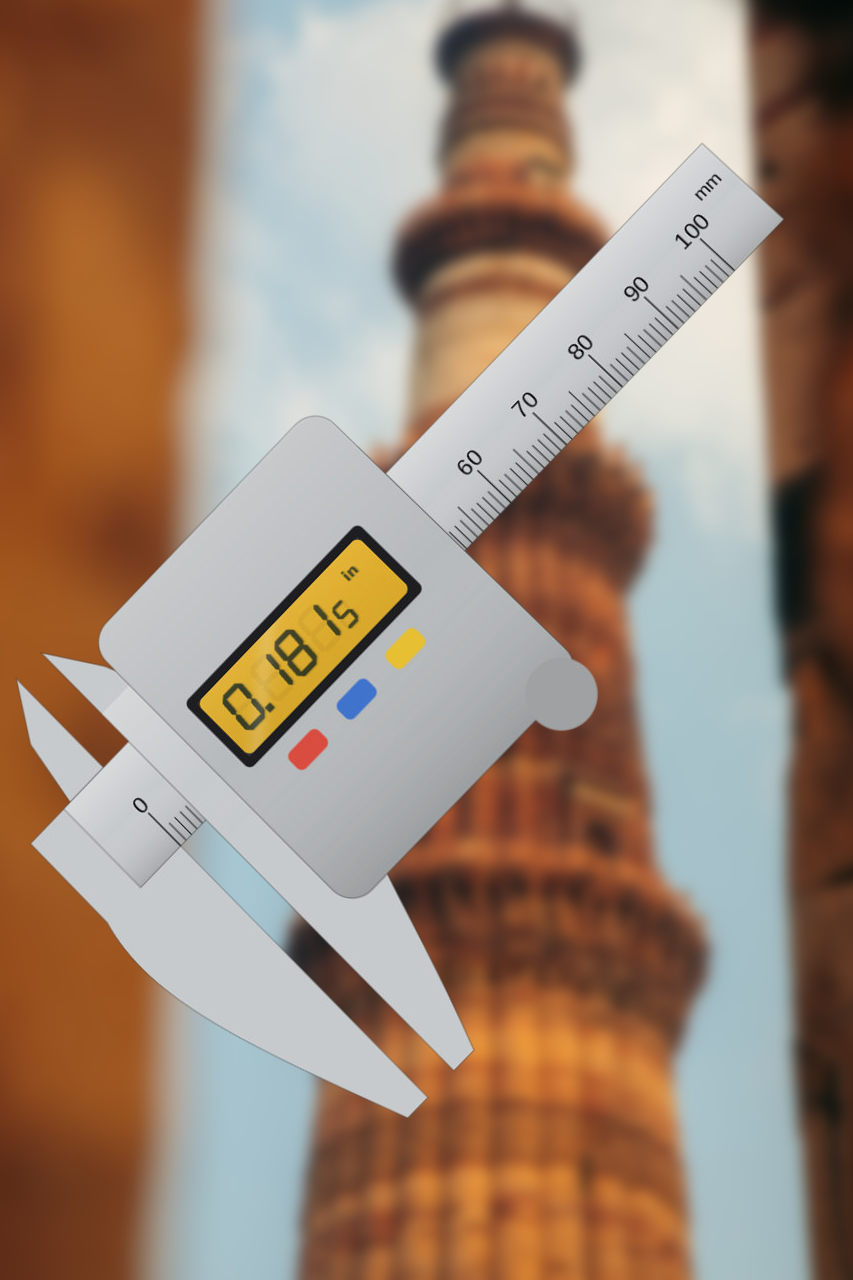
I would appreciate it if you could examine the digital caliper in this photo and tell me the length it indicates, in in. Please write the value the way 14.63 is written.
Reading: 0.1815
